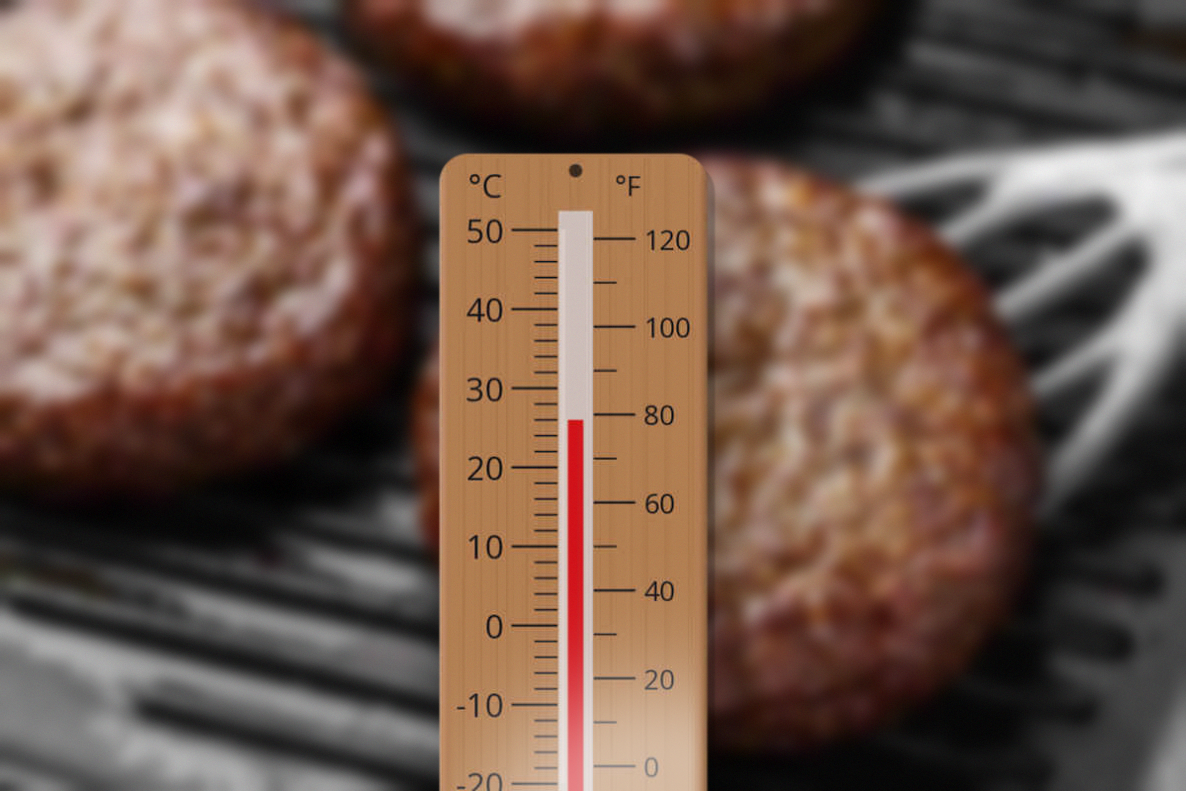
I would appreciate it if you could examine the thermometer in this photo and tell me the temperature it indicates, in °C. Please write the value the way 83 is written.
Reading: 26
